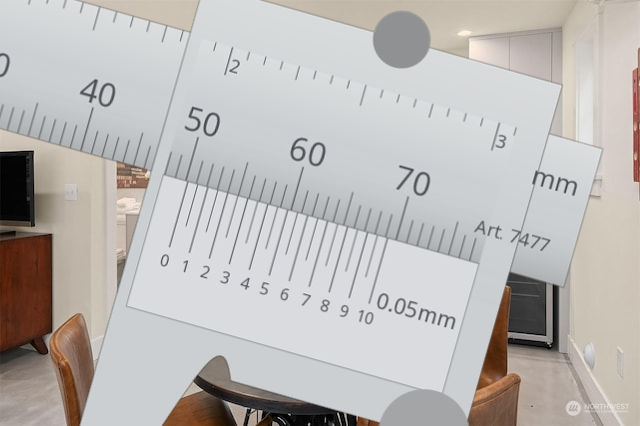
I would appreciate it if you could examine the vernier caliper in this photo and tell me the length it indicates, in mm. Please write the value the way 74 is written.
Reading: 50.2
